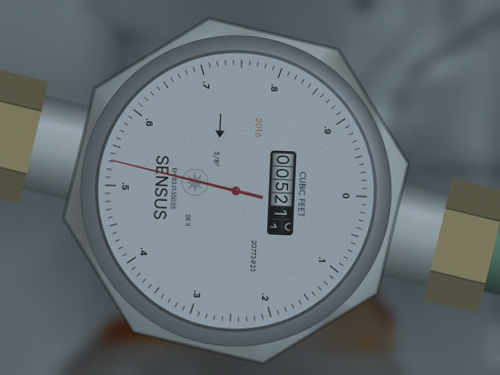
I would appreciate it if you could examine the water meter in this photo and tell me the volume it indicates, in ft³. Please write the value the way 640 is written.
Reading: 5210.53
